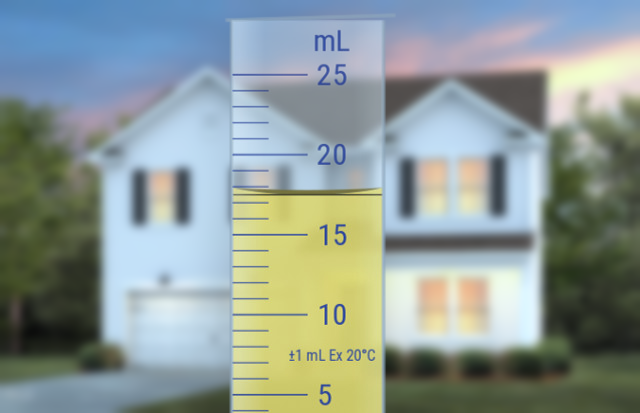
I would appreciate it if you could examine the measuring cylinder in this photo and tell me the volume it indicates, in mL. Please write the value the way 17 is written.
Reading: 17.5
